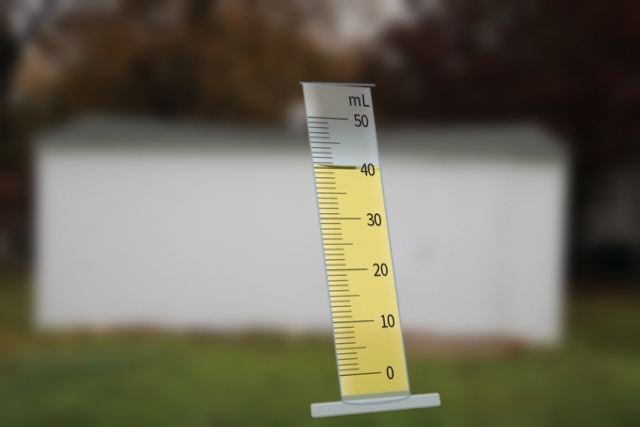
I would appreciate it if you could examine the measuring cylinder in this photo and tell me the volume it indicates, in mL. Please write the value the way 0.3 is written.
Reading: 40
